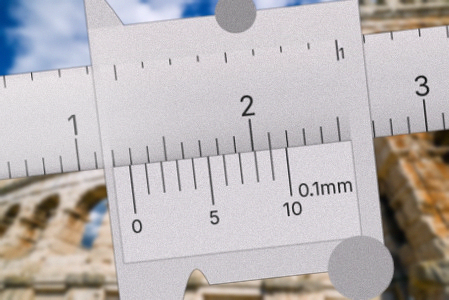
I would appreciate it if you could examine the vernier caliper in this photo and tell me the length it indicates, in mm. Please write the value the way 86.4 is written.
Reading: 12.9
